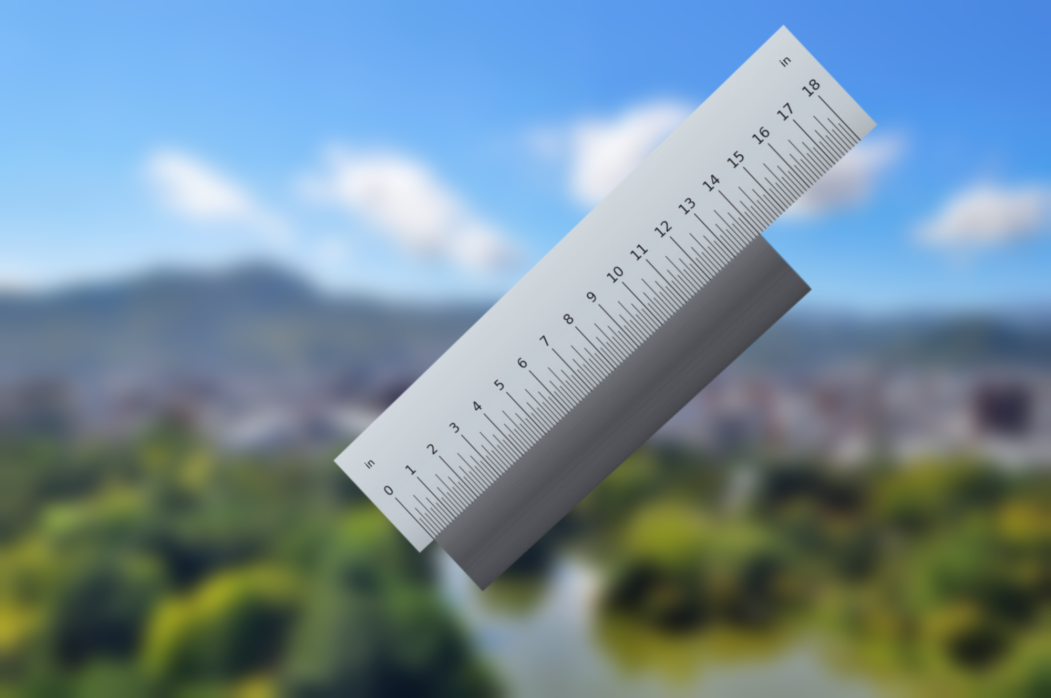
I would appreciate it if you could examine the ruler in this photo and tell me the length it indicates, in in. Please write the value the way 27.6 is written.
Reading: 14
